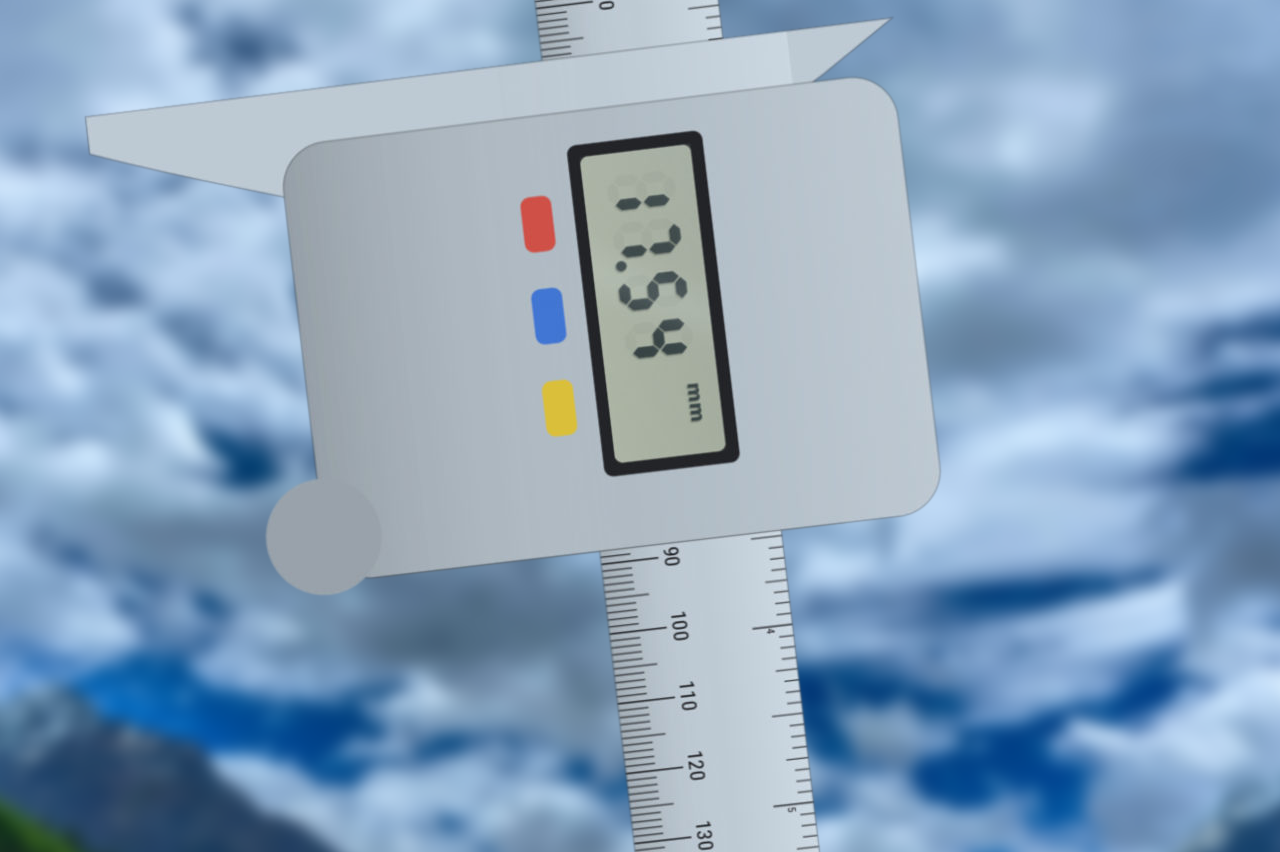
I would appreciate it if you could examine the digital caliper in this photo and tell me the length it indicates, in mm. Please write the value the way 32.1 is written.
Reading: 17.54
